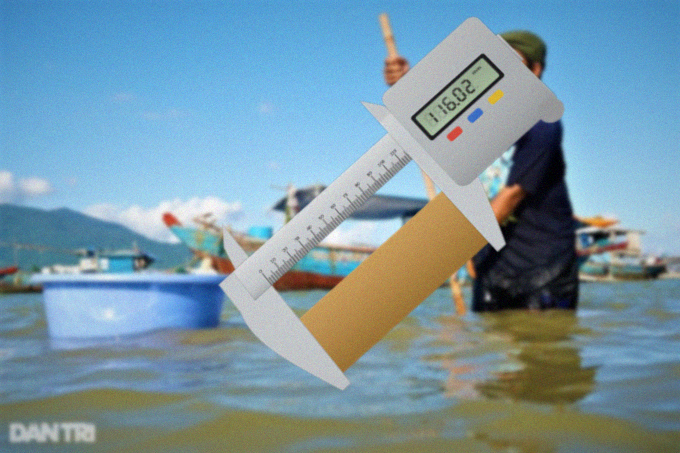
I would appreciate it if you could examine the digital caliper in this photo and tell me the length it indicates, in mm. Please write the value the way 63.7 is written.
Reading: 116.02
